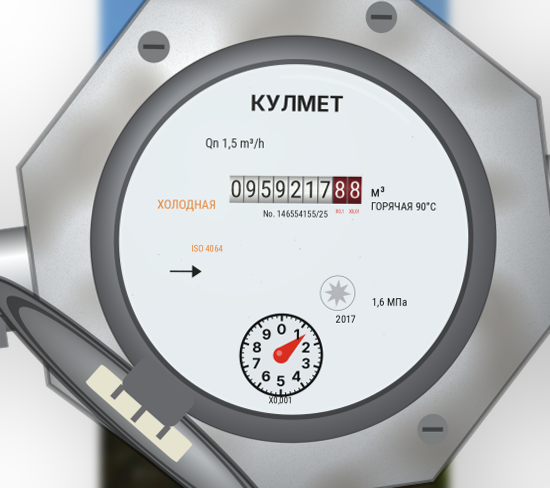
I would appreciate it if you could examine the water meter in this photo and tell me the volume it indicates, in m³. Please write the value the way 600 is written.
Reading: 959217.881
